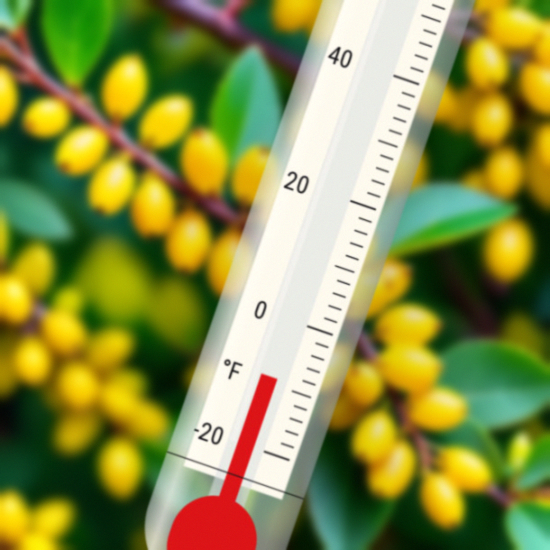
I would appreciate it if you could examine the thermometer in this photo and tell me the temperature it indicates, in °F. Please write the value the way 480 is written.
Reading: -9
